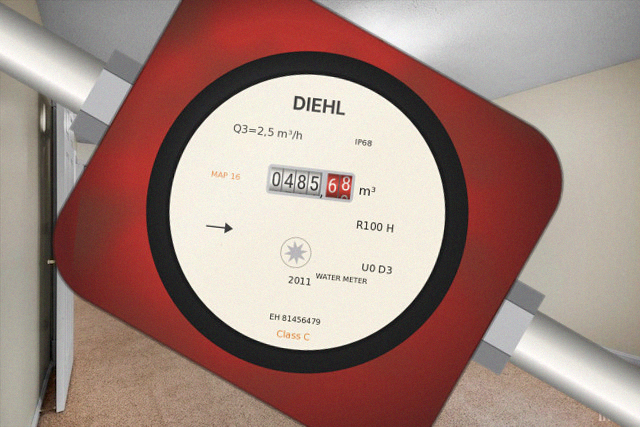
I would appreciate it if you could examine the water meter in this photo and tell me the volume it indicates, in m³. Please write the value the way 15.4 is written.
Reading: 485.68
